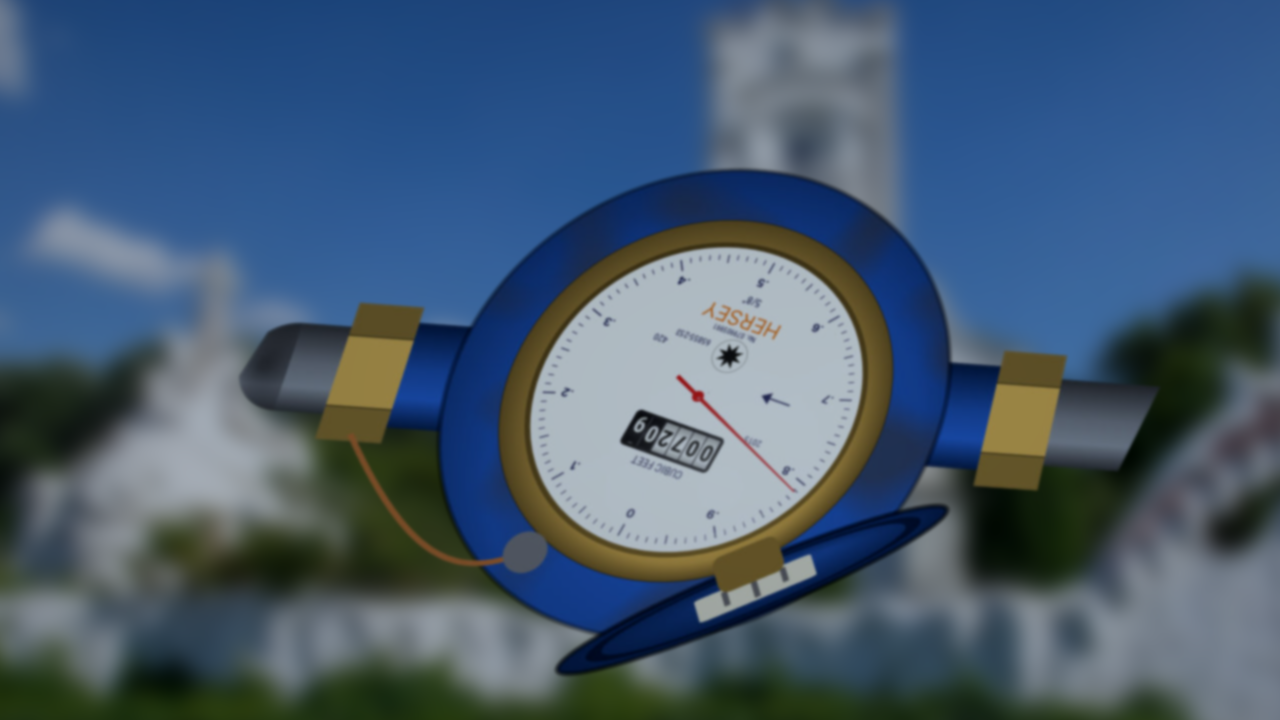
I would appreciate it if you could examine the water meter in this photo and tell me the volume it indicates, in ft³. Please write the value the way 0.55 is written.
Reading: 7208.81
